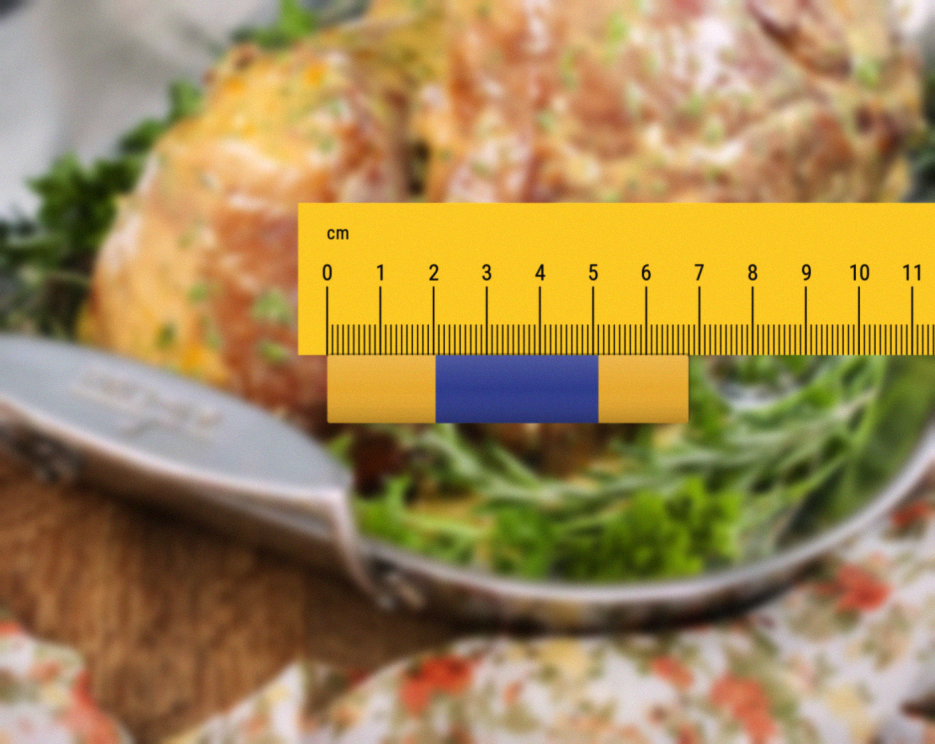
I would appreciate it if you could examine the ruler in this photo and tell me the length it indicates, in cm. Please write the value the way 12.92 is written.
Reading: 6.8
